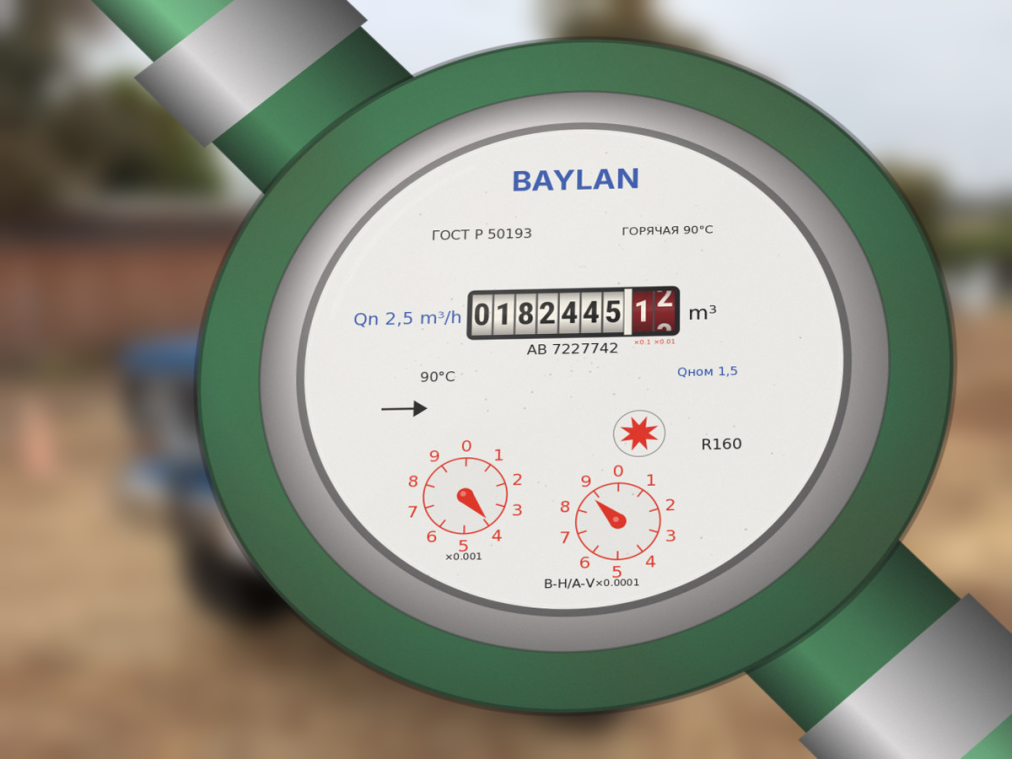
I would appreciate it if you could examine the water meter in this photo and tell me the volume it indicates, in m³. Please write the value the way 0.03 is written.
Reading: 182445.1238
